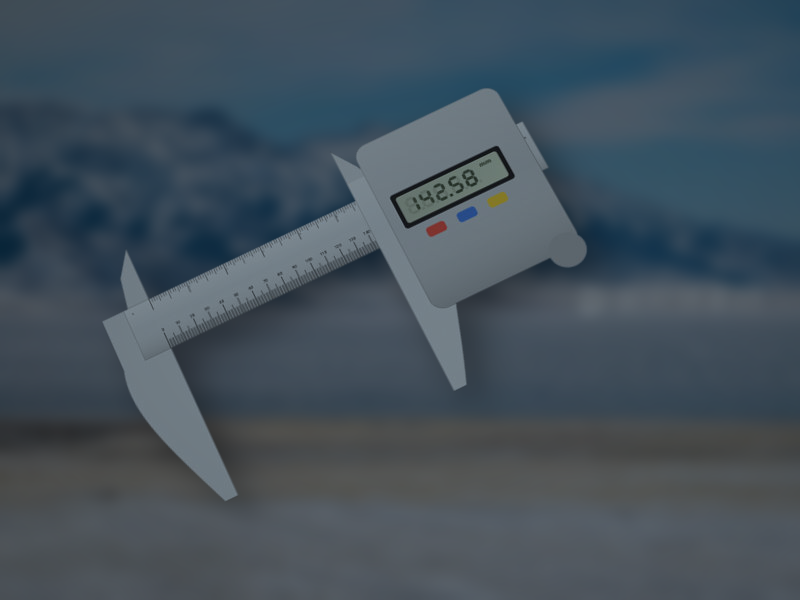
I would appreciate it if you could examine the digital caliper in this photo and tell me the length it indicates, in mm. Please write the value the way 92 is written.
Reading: 142.58
